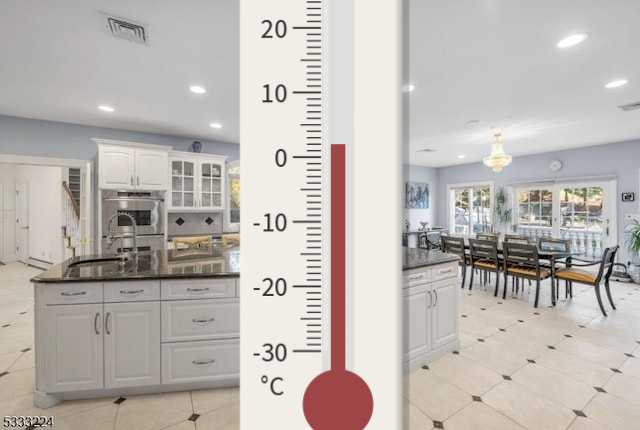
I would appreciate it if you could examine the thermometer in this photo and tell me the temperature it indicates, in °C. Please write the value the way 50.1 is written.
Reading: 2
